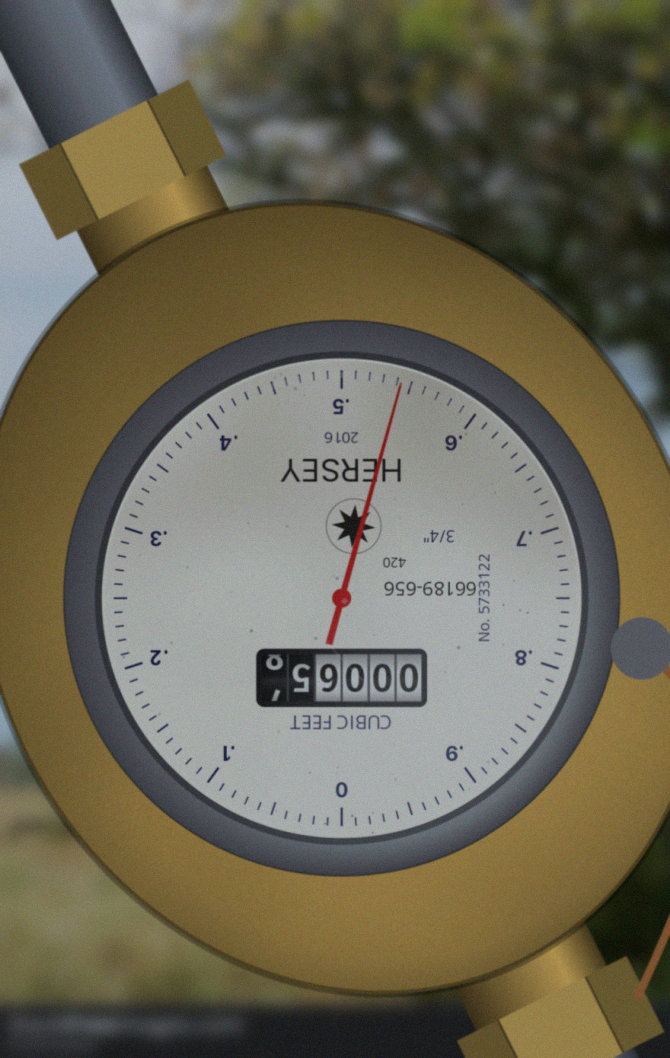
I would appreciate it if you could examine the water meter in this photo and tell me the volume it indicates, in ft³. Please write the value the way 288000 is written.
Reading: 657.54
